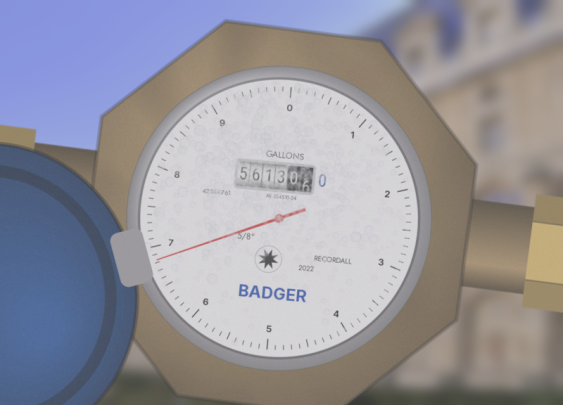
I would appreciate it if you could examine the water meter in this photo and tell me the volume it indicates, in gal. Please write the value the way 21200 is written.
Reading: 5613056.8
